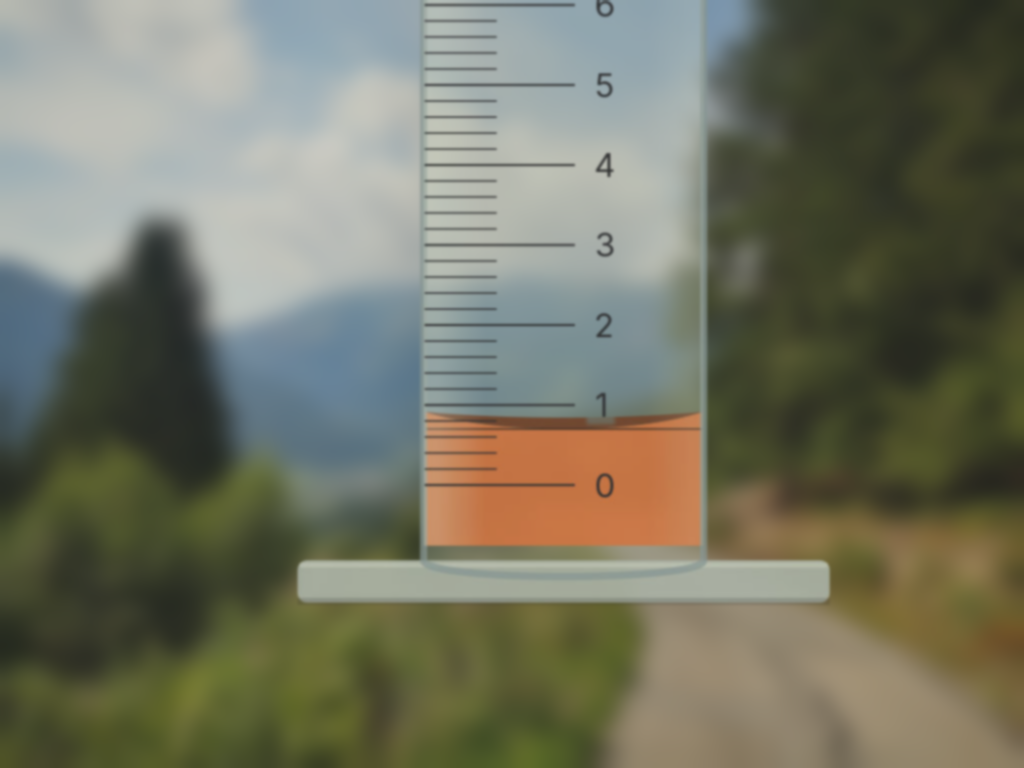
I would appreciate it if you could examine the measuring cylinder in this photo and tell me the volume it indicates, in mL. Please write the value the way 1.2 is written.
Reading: 0.7
